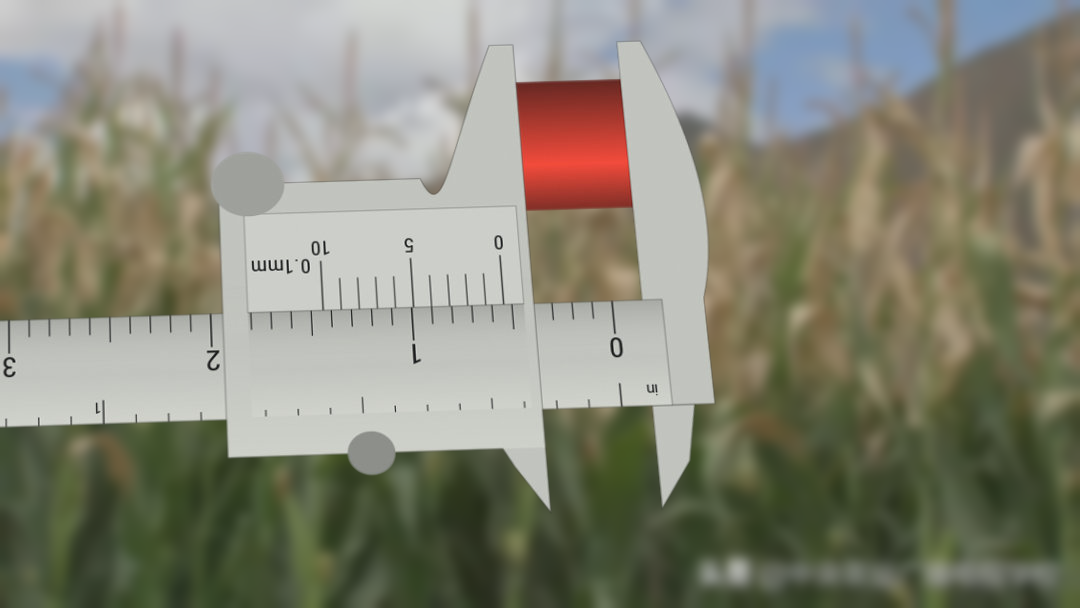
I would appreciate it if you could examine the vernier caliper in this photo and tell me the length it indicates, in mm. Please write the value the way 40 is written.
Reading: 5.4
